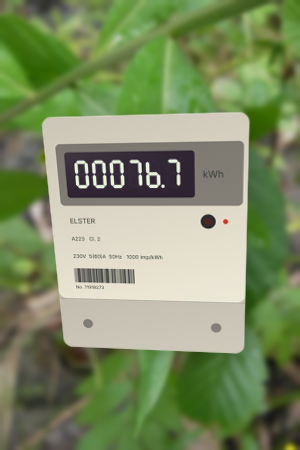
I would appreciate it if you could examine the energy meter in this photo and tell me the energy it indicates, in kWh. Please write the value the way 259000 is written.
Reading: 76.7
